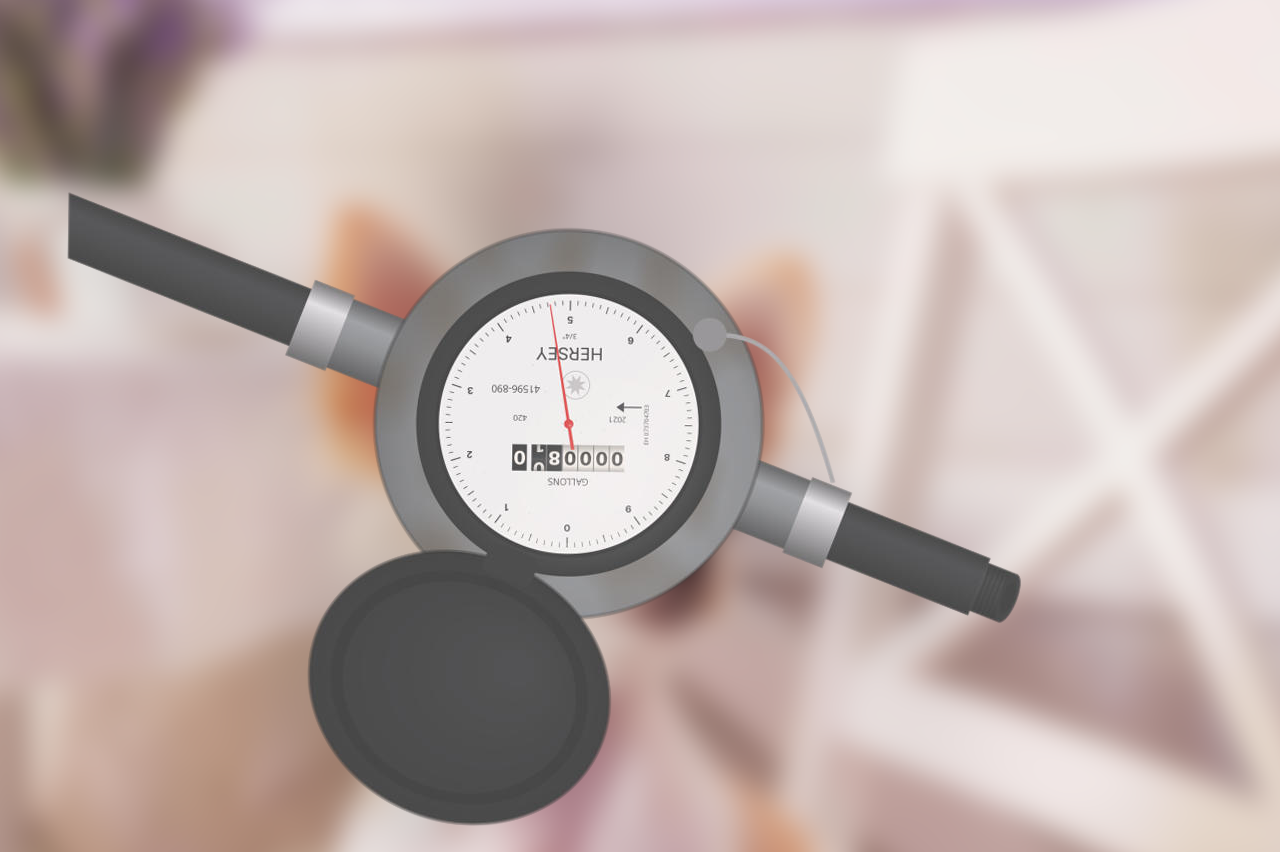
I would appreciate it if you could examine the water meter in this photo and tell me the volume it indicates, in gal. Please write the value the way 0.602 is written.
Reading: 804.7
